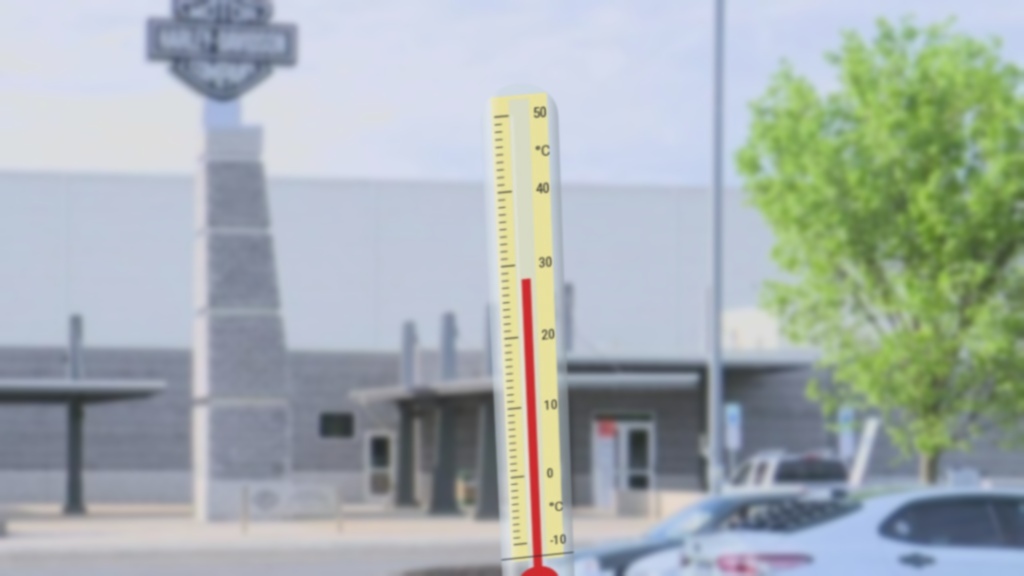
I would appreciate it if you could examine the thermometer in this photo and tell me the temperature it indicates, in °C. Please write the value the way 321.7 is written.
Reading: 28
